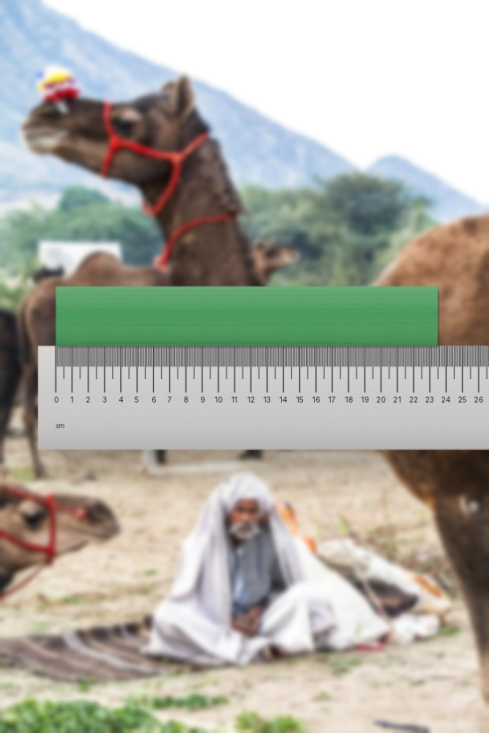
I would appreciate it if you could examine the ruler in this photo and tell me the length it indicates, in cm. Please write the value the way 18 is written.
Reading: 23.5
